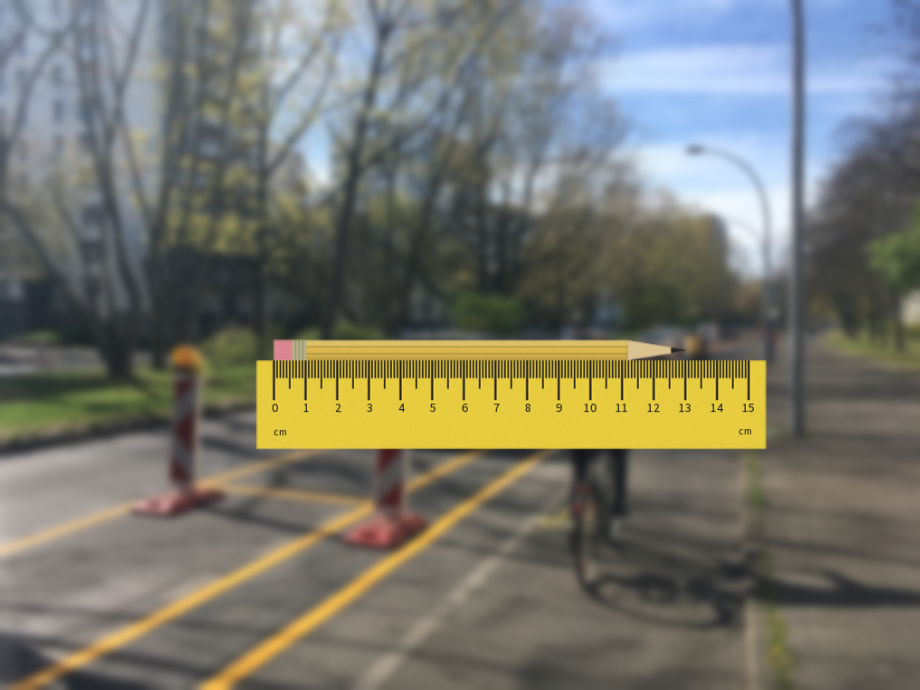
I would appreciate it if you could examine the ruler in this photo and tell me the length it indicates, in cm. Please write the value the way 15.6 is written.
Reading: 13
